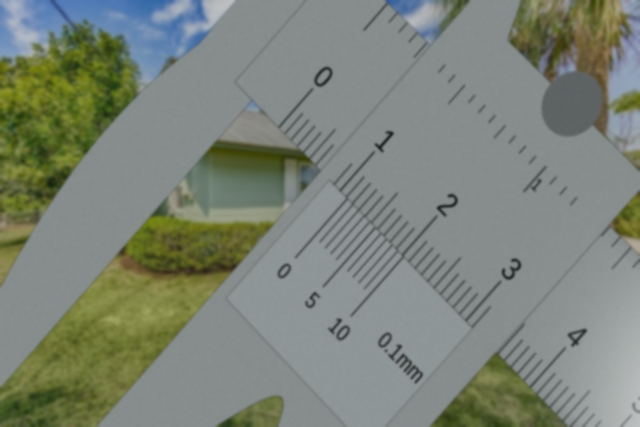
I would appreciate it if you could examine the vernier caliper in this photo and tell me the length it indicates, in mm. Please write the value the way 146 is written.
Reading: 11.2
